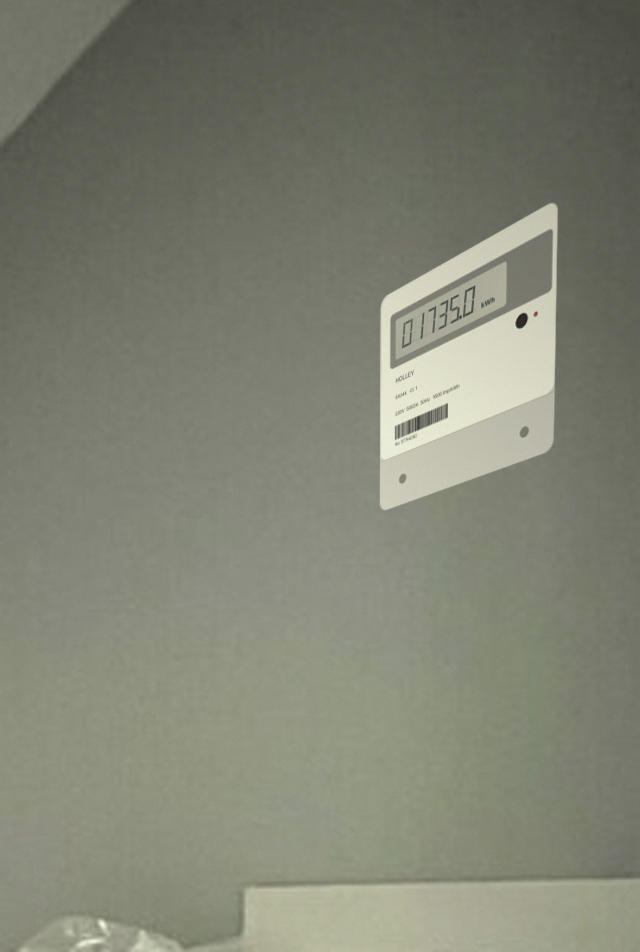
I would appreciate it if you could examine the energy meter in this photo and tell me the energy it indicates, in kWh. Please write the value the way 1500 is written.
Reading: 1735.0
